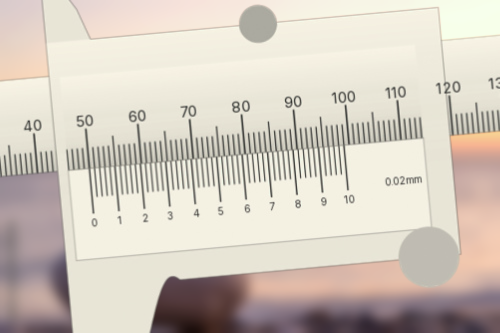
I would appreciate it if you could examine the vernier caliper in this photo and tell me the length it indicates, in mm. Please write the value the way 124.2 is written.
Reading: 50.0
